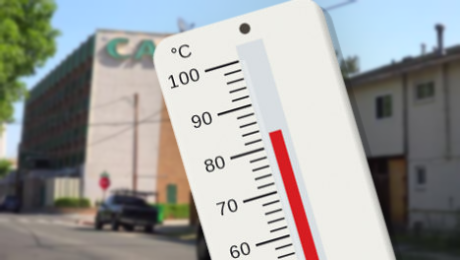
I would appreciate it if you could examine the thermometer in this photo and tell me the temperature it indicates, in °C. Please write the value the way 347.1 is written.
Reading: 83
